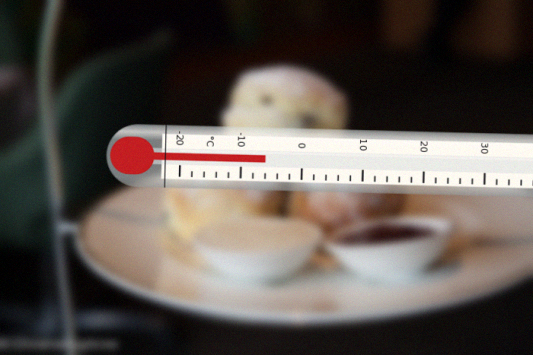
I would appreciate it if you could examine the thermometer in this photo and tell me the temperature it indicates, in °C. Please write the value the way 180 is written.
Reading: -6
